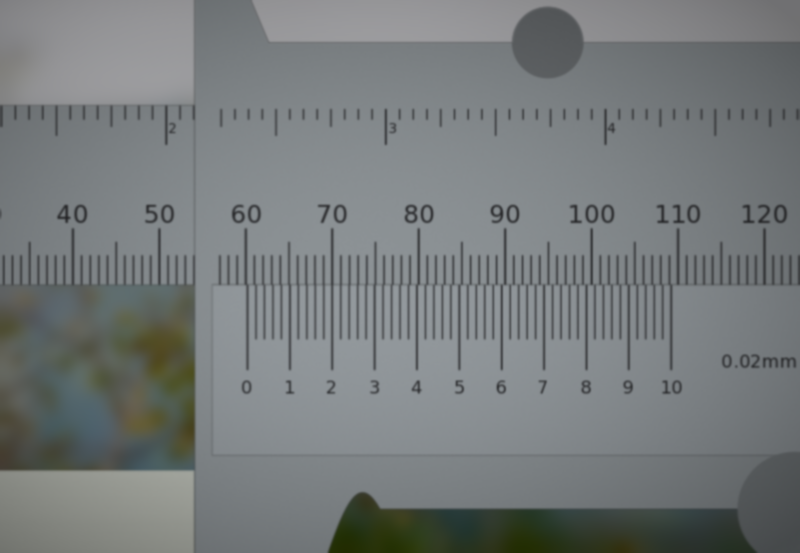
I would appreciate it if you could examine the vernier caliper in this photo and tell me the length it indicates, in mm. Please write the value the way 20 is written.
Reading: 60.2
